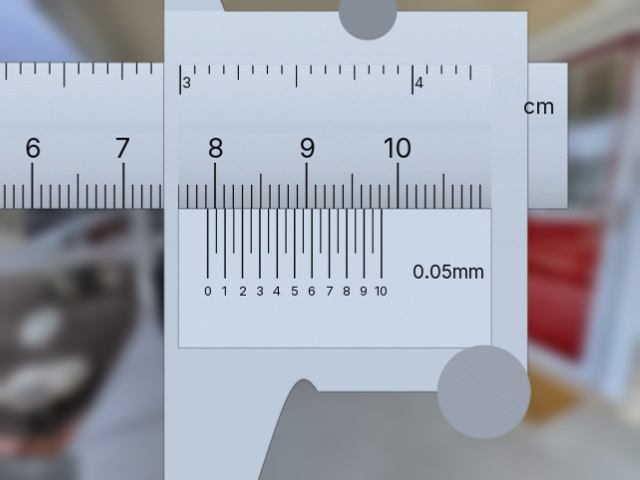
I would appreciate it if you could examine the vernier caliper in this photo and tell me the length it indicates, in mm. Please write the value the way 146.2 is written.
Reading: 79.2
